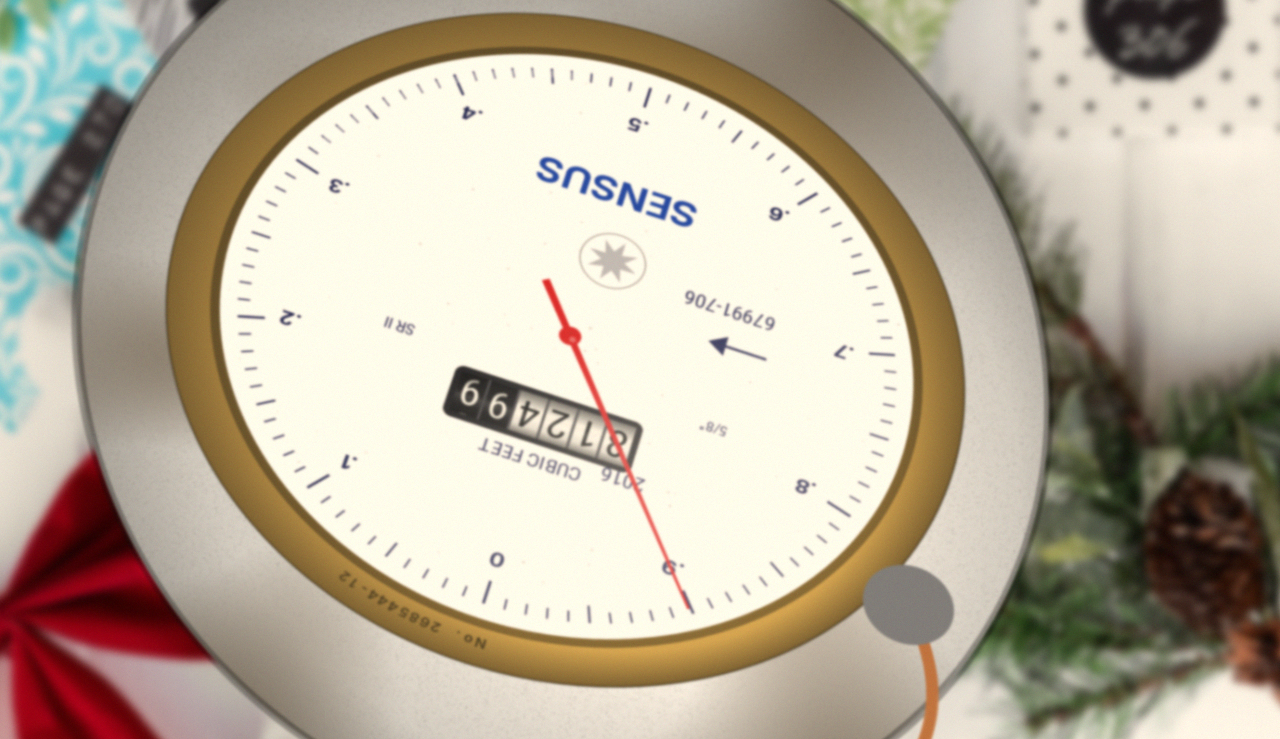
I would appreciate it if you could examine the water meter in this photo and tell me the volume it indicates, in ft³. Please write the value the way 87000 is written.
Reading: 812498.90
